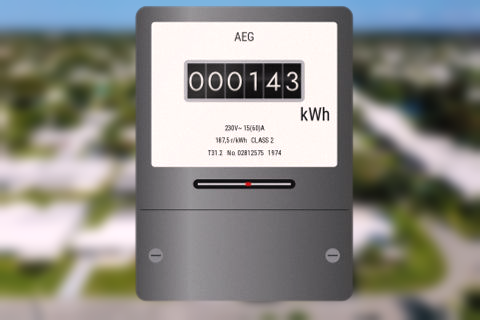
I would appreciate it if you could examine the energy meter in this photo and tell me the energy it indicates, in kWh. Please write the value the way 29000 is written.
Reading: 143
